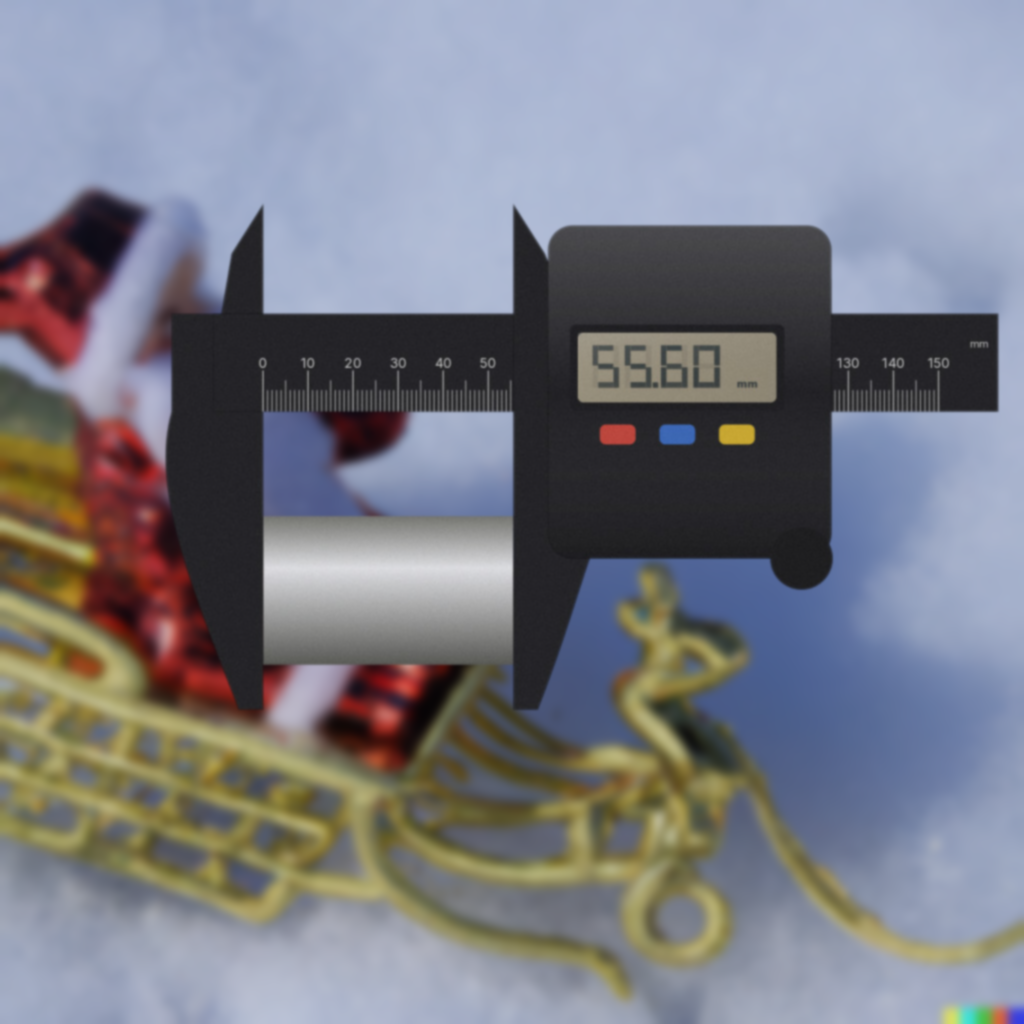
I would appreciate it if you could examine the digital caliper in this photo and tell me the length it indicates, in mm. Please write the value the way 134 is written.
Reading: 55.60
